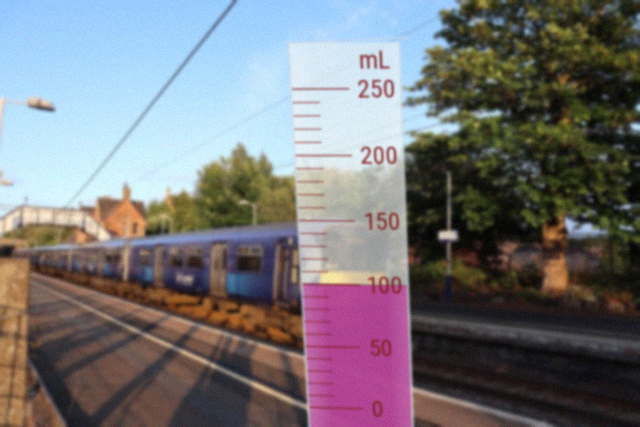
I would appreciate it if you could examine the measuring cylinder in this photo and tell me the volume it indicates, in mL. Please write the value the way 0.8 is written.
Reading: 100
